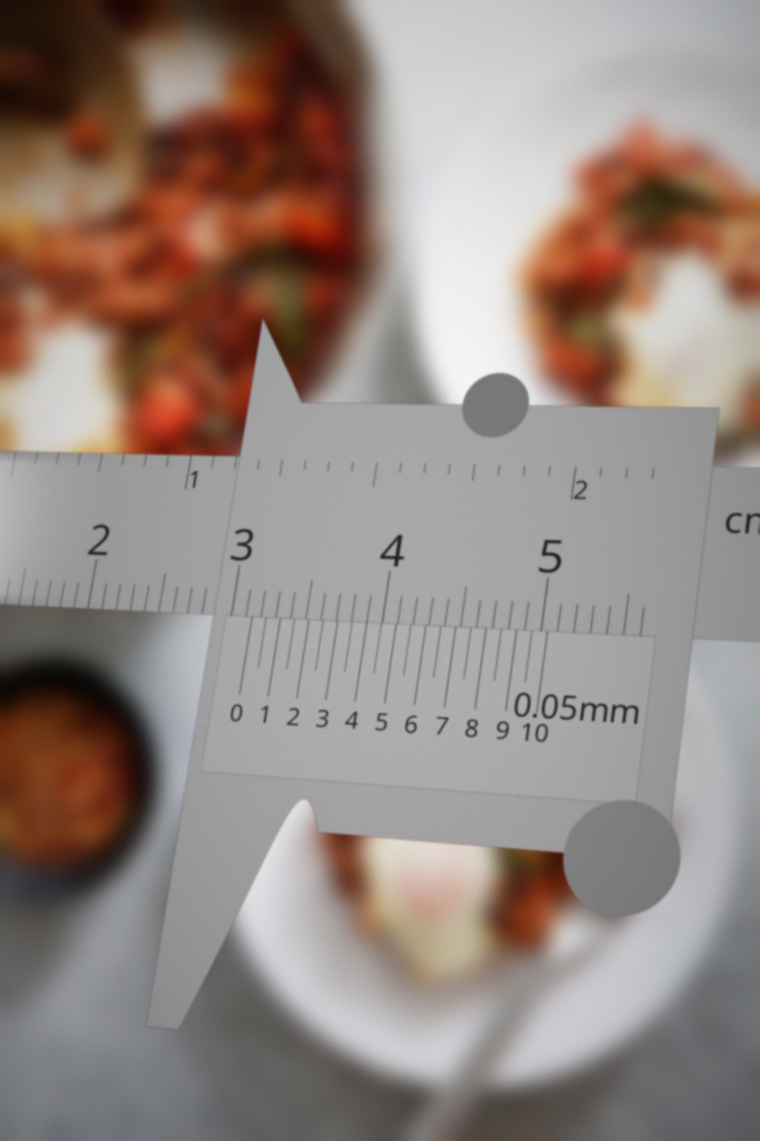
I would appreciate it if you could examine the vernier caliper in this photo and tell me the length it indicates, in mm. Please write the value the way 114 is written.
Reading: 31.4
